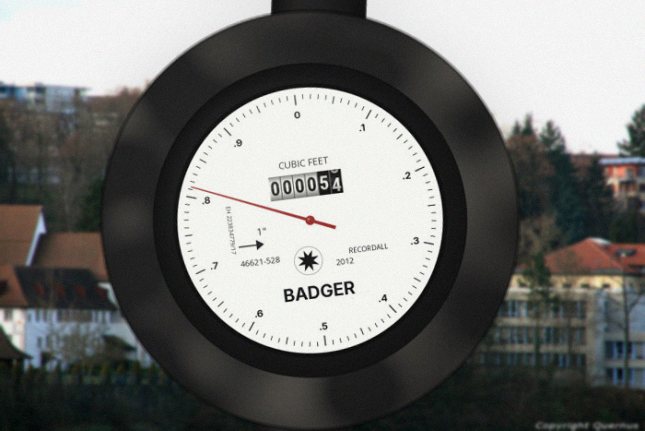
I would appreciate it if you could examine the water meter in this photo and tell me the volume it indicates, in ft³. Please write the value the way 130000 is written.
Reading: 53.81
